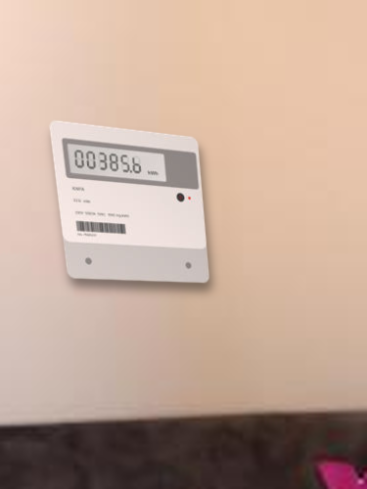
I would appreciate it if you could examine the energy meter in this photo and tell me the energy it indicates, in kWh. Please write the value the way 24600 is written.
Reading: 385.6
